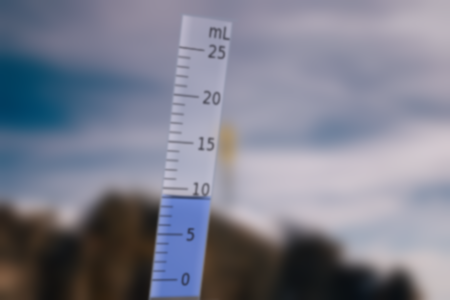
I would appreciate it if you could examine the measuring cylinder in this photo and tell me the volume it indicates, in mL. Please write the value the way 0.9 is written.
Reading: 9
